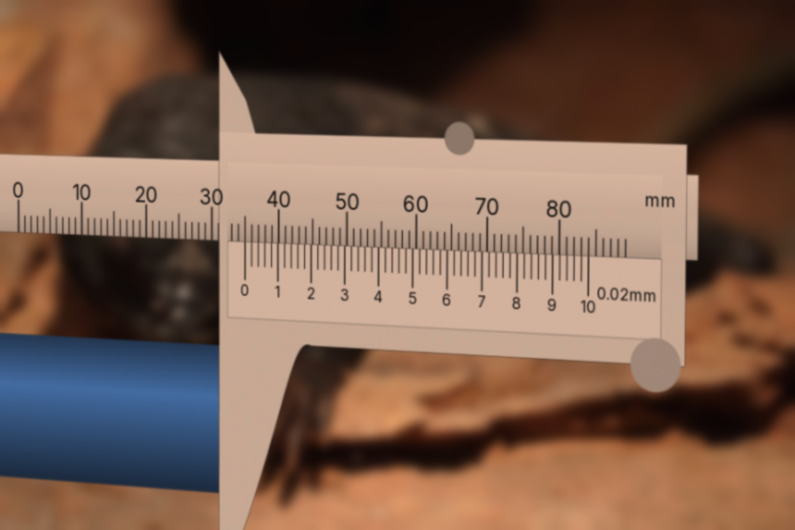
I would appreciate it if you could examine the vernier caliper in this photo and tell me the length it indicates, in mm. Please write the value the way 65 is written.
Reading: 35.0
